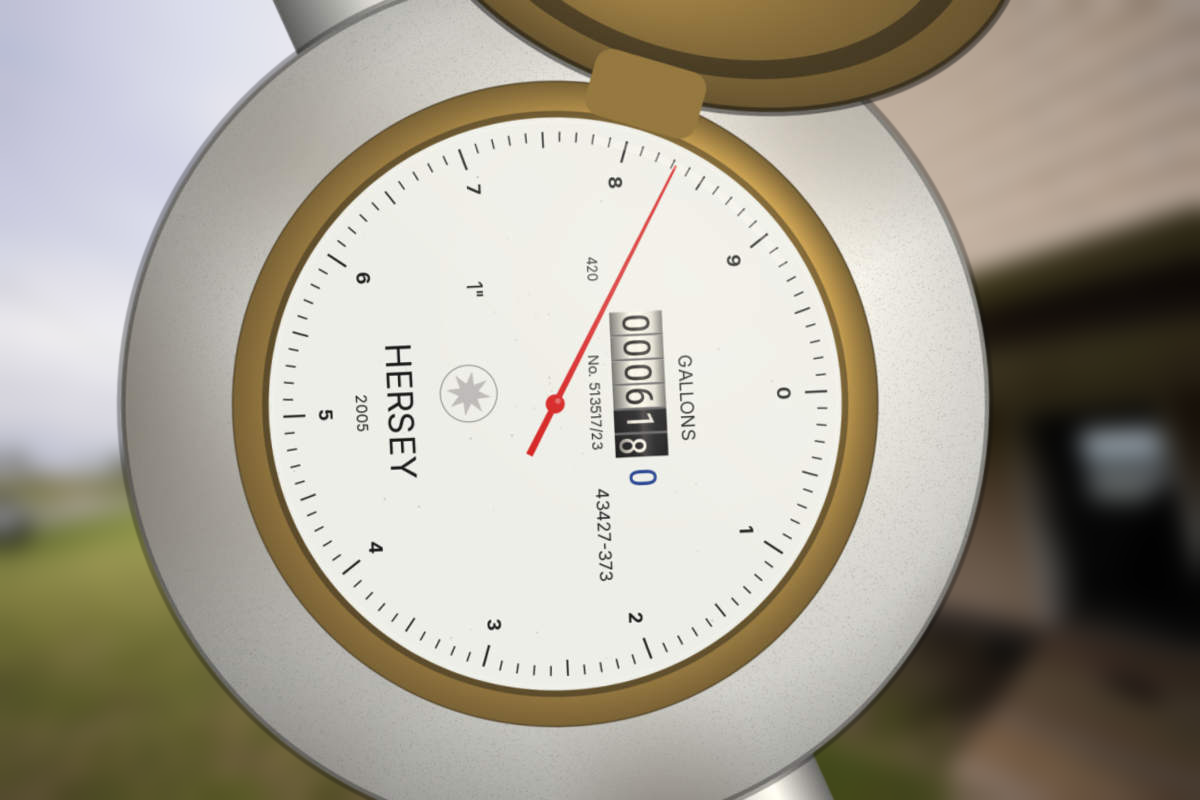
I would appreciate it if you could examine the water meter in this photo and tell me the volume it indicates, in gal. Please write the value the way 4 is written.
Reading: 6178.3
